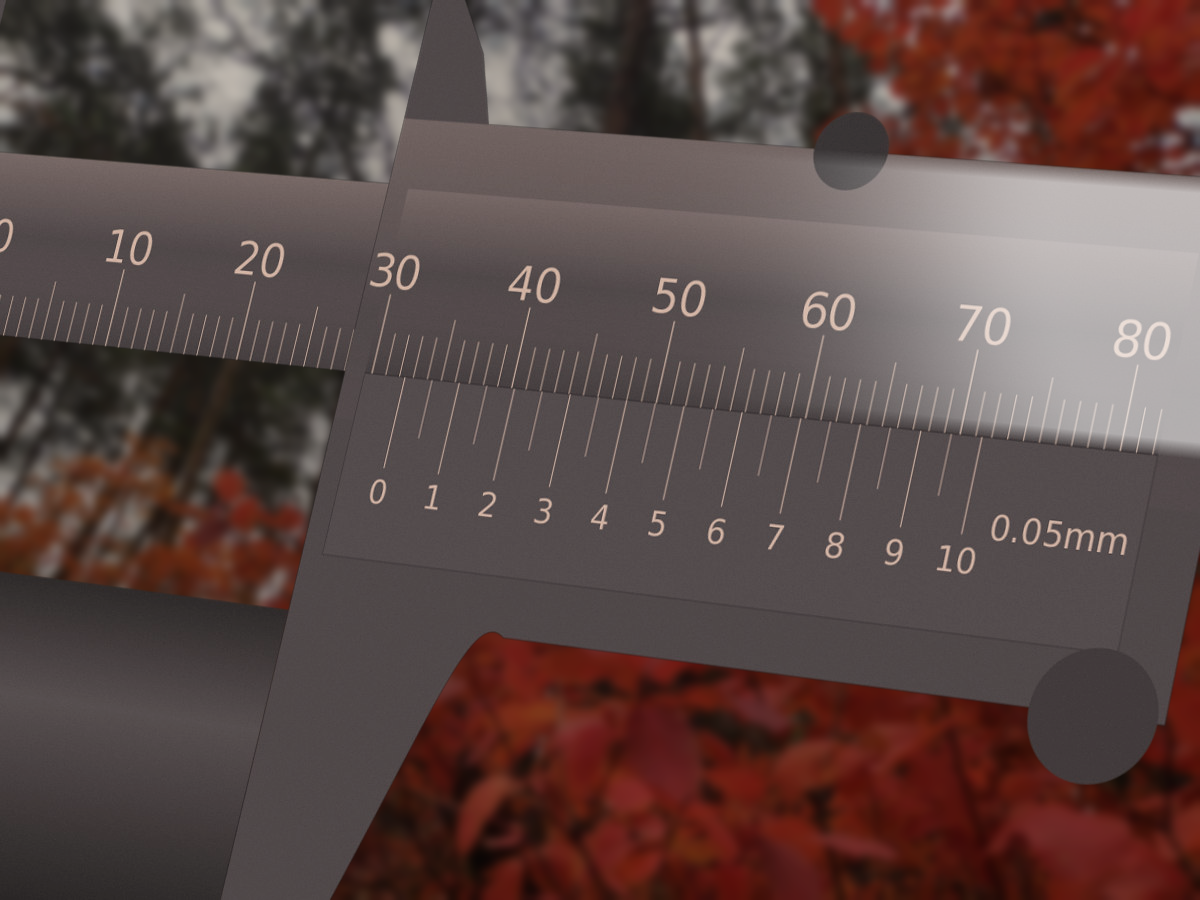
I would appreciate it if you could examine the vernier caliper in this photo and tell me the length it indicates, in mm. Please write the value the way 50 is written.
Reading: 32.4
